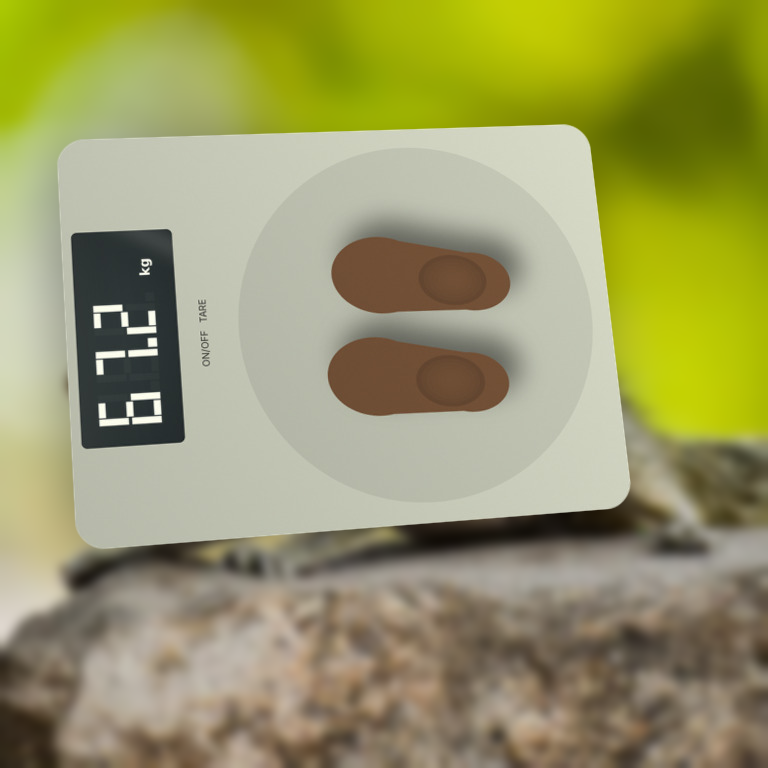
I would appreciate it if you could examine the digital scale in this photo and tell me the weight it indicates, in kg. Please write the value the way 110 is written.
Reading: 67.2
